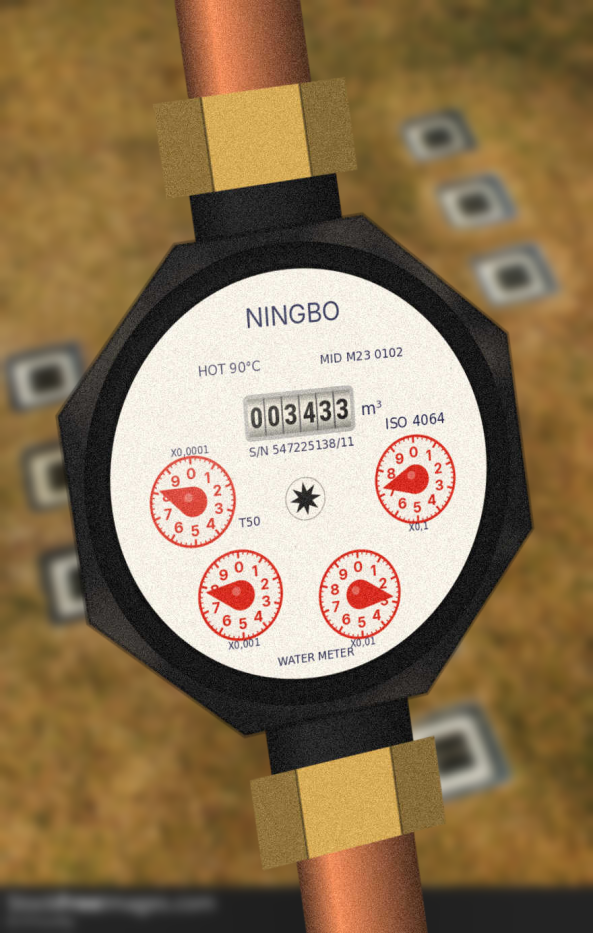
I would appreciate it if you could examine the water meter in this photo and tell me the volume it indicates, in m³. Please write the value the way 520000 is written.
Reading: 3433.7278
